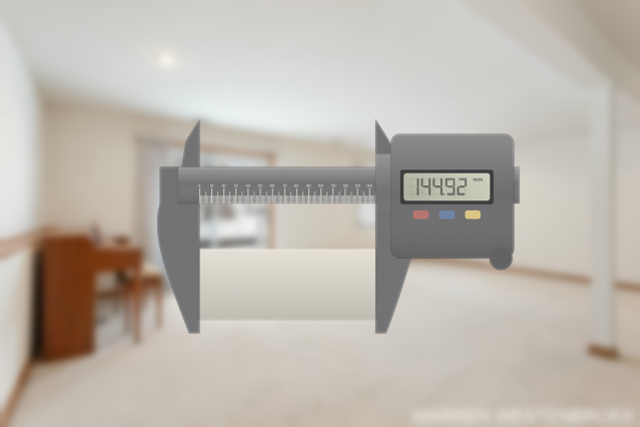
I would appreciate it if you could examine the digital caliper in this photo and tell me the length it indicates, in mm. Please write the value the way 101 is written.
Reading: 144.92
